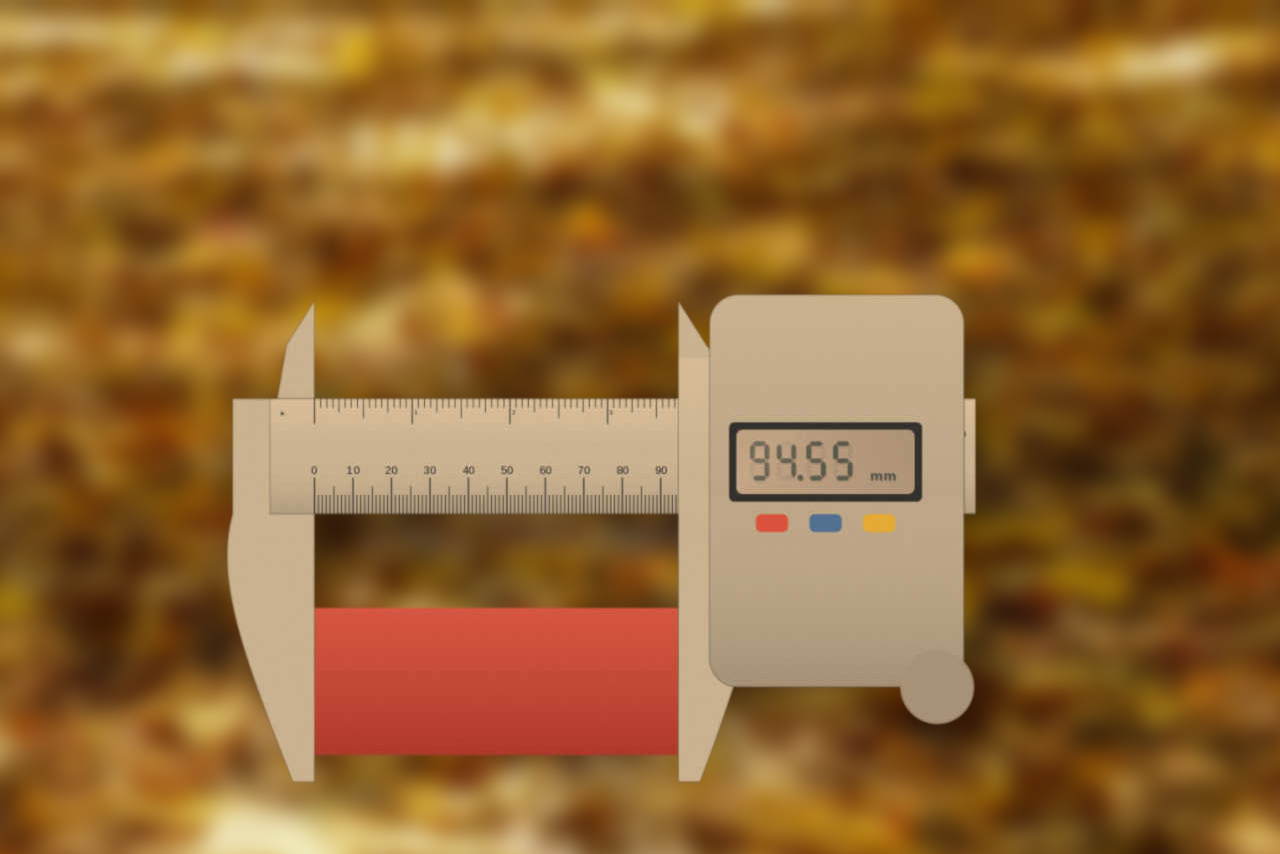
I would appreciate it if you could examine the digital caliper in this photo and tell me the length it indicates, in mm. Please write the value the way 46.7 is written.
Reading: 94.55
